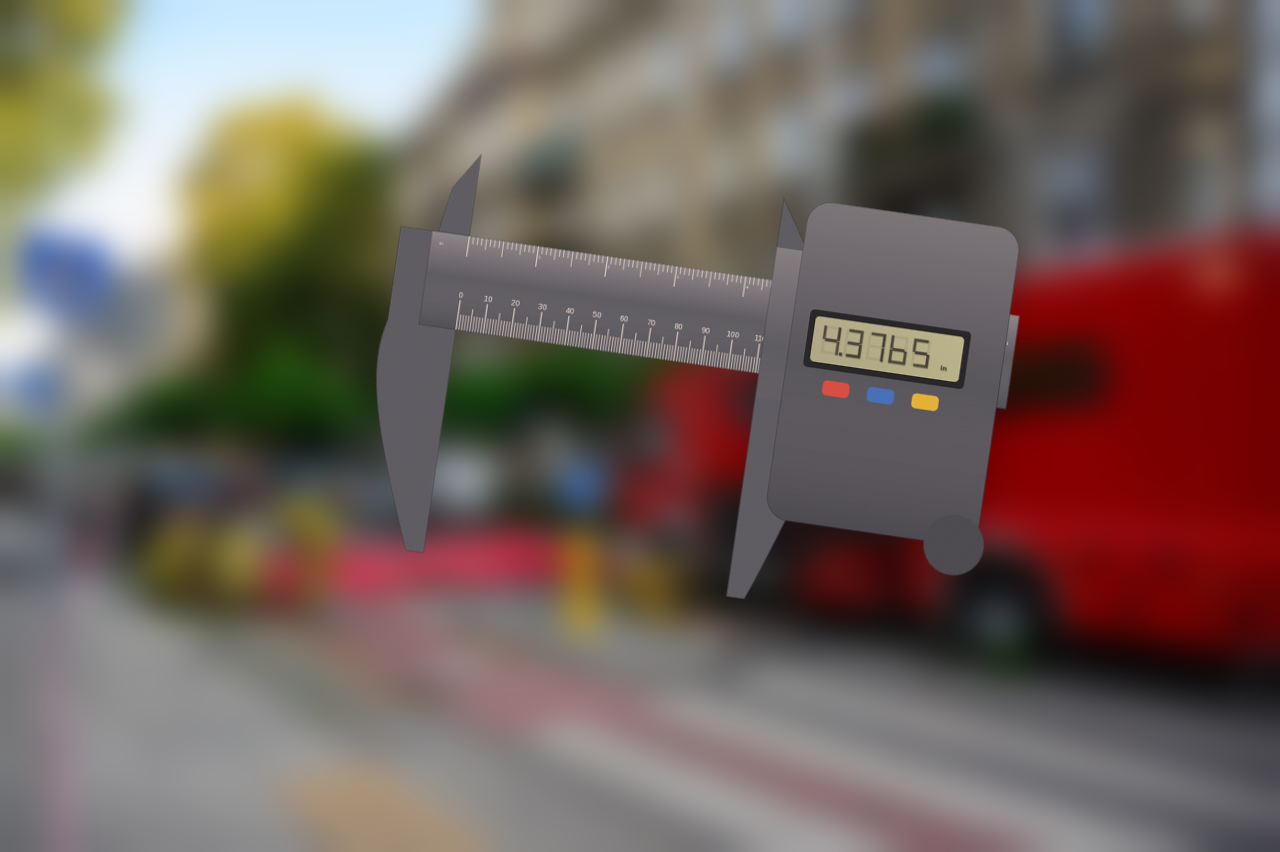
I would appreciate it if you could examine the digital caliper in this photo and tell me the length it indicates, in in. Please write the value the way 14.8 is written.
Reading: 4.3765
